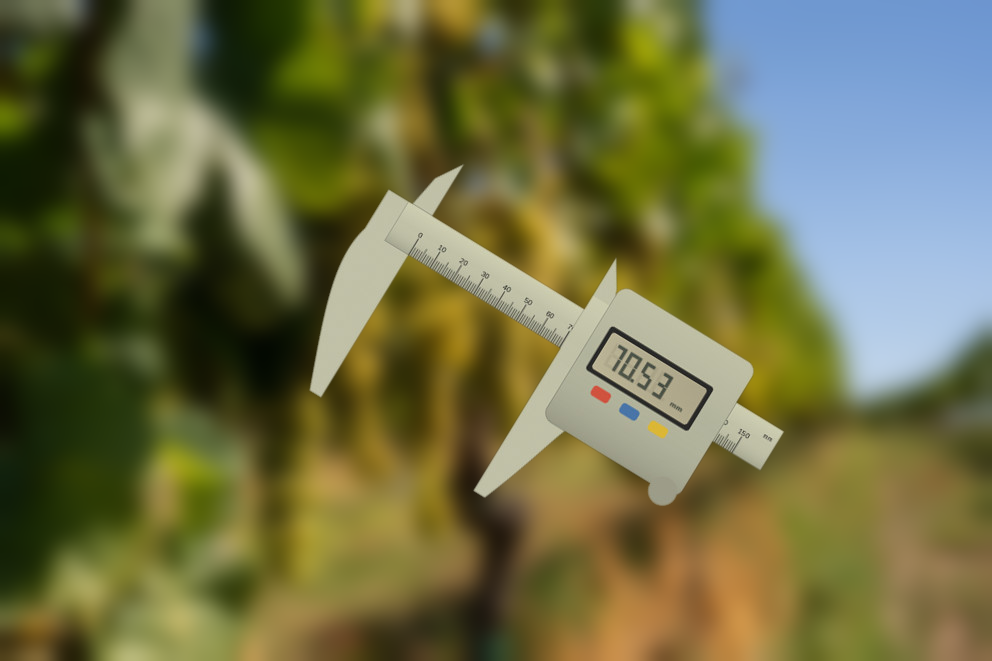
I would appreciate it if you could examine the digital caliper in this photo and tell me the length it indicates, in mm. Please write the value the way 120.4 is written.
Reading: 70.53
